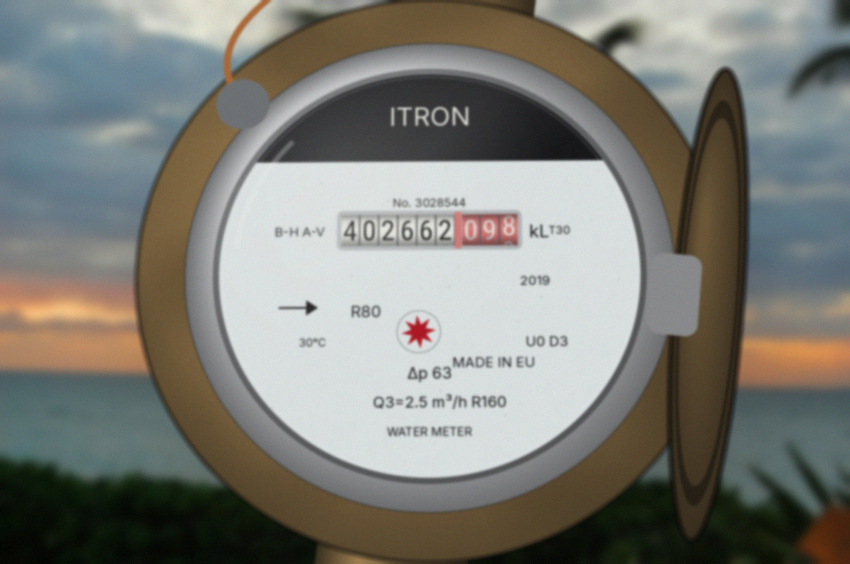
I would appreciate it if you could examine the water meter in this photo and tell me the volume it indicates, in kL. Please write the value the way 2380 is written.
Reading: 402662.098
